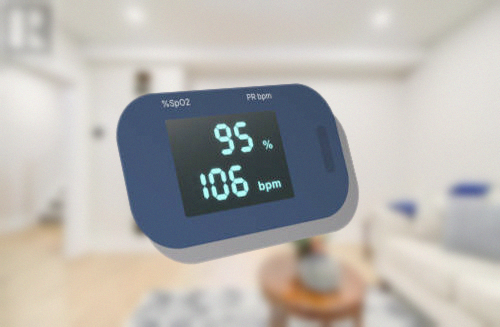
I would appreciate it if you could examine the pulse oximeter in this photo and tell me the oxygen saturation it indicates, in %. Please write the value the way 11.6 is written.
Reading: 95
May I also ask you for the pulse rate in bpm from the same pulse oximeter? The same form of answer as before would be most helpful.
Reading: 106
